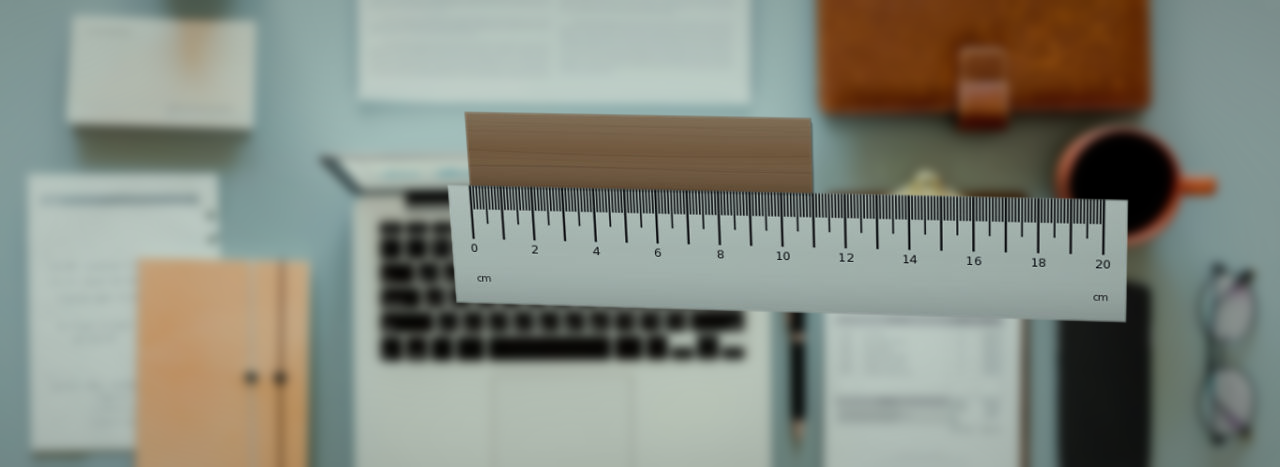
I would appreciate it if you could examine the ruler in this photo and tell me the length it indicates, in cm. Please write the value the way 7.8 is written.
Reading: 11
